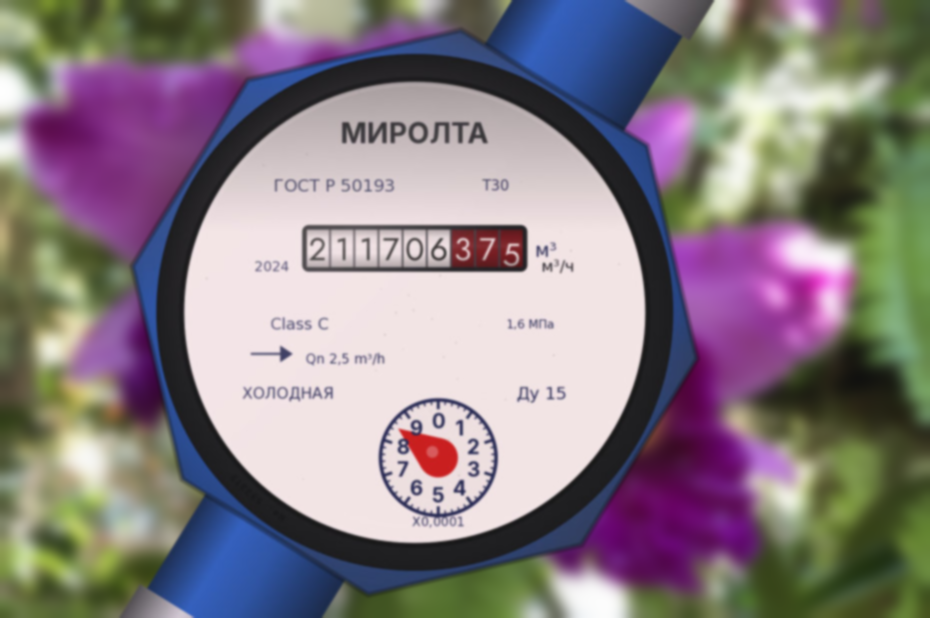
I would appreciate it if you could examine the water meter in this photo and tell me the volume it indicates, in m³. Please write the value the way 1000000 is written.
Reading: 211706.3748
